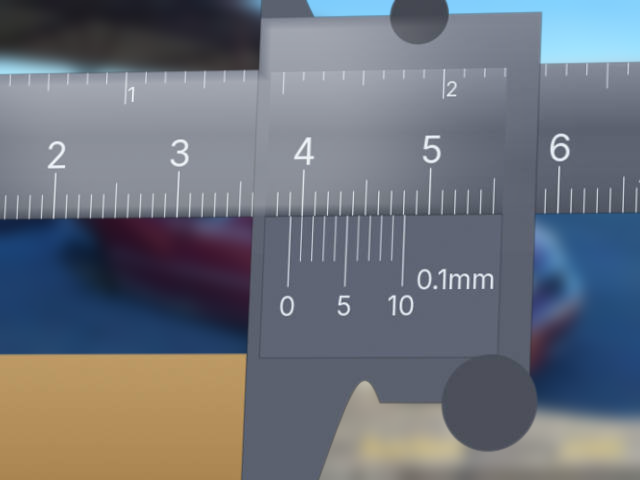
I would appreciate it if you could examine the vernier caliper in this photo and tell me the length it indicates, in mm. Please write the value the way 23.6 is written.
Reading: 39.1
